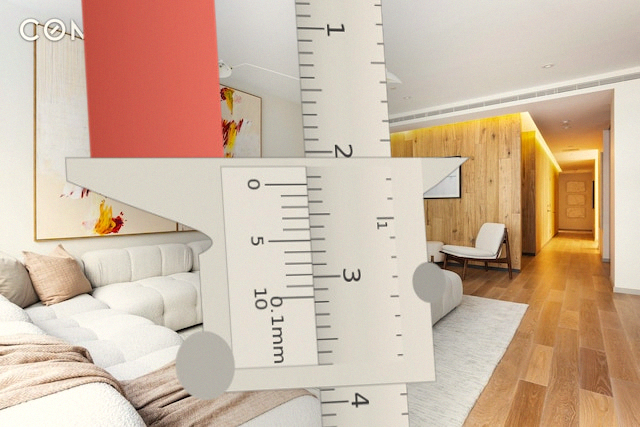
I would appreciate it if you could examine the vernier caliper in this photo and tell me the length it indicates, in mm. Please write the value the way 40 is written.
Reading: 22.6
